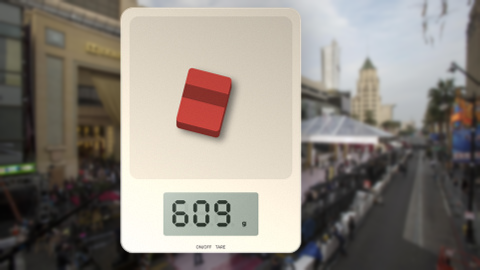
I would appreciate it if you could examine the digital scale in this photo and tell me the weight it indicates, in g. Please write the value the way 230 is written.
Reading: 609
